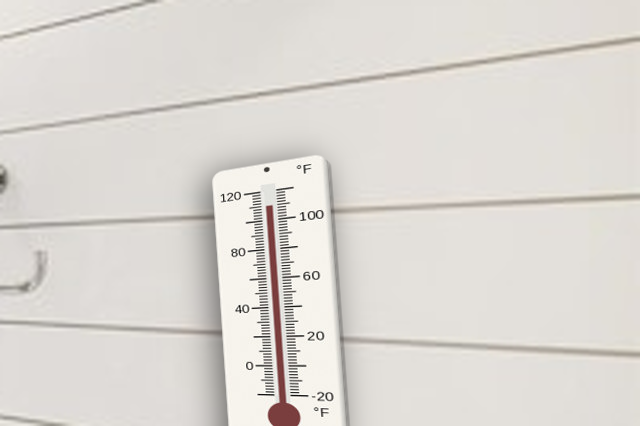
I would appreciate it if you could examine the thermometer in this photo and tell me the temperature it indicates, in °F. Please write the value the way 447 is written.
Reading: 110
